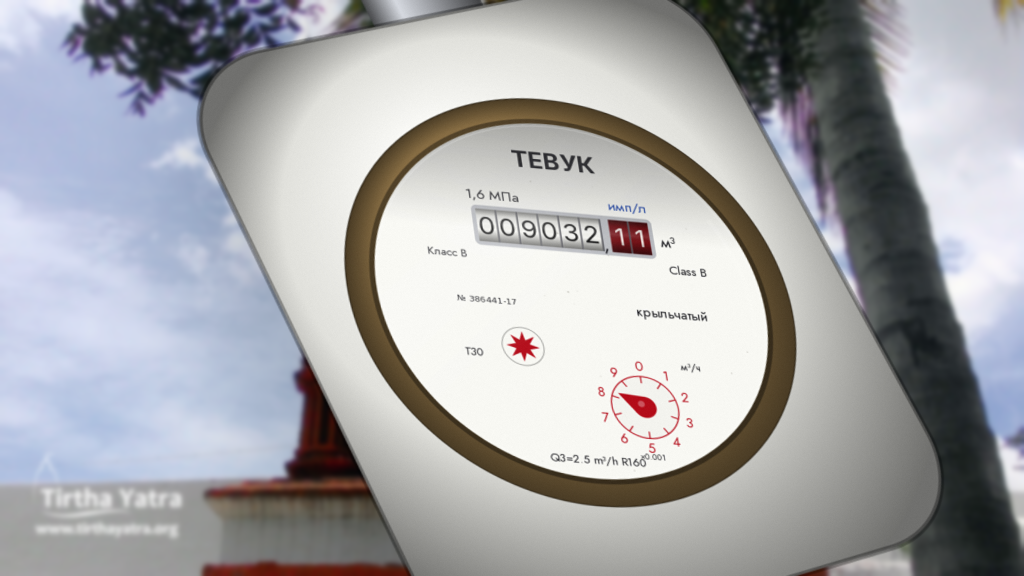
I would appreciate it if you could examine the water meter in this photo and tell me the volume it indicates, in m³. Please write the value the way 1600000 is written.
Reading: 9032.118
